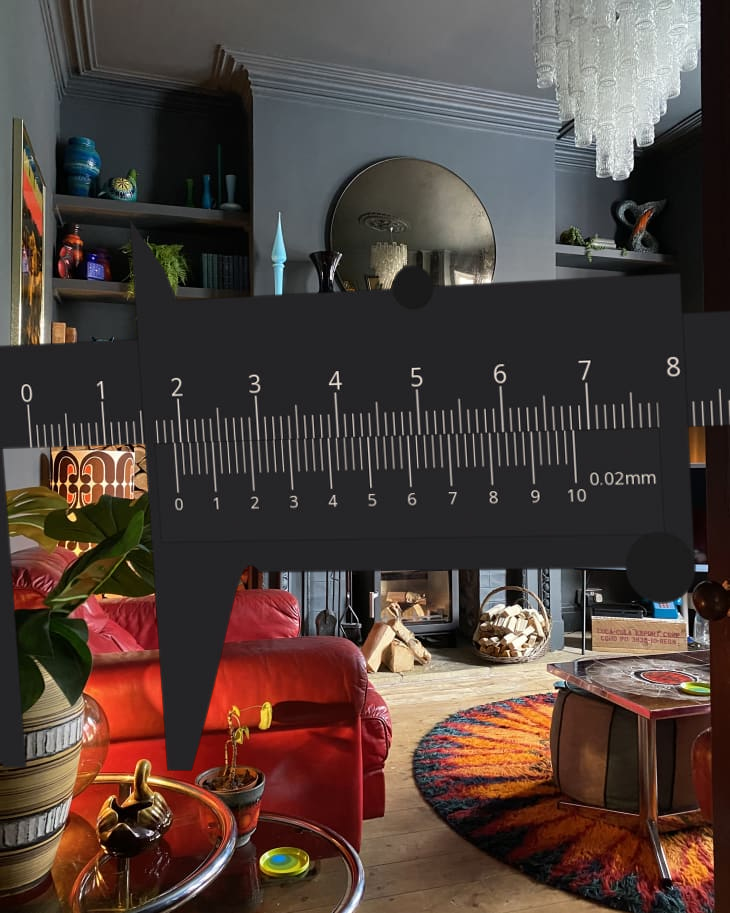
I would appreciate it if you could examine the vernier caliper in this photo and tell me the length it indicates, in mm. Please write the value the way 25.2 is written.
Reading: 19.2
